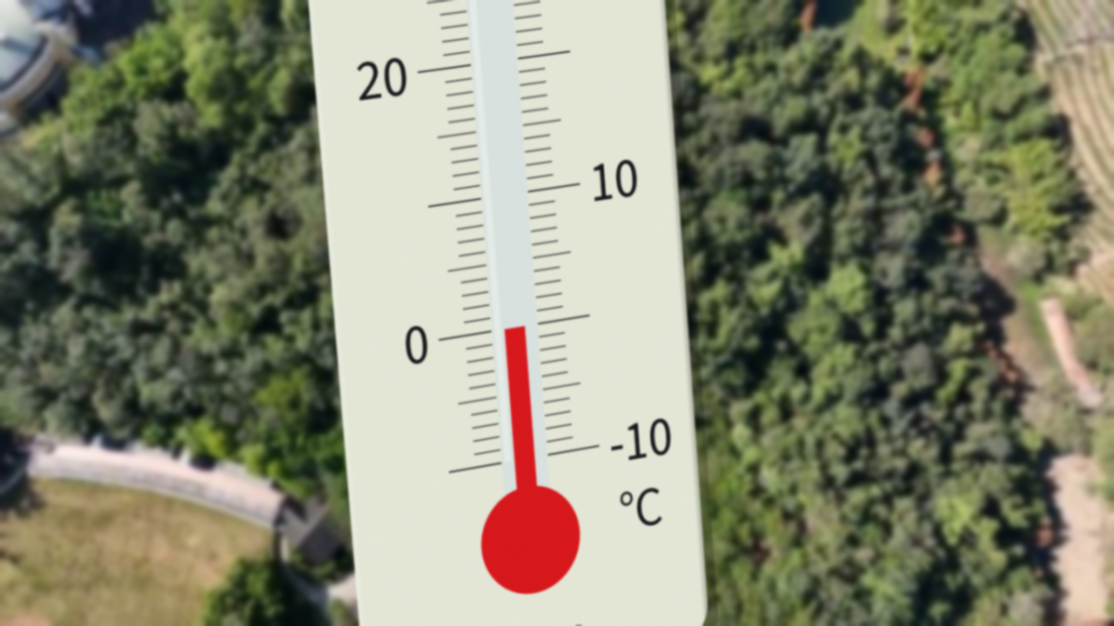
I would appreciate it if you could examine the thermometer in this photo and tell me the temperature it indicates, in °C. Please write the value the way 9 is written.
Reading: 0
